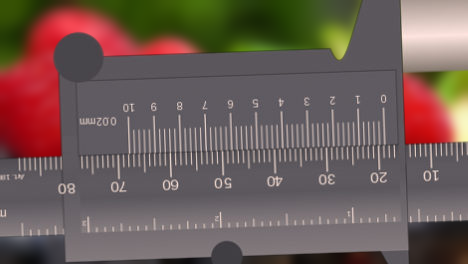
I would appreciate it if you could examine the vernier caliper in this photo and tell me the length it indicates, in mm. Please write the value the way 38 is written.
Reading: 18.8
